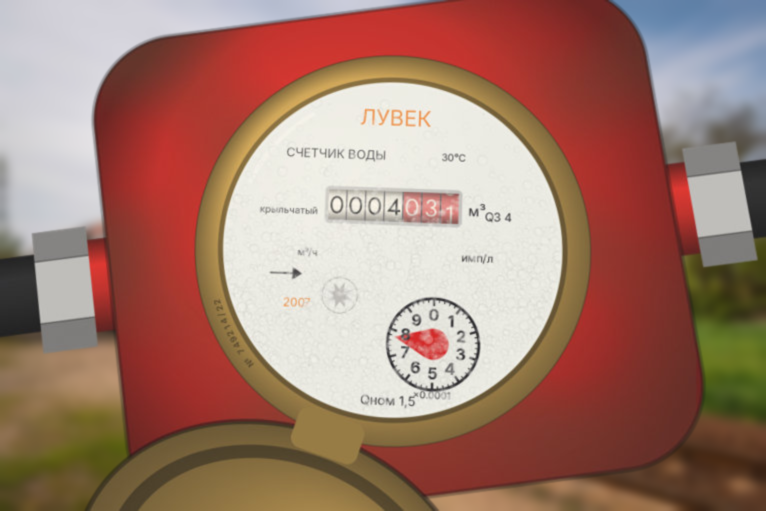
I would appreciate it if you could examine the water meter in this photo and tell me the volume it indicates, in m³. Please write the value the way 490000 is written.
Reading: 4.0307
